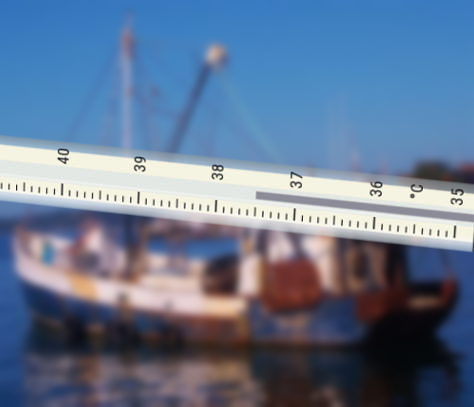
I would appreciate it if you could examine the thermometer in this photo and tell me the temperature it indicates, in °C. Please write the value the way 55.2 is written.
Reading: 37.5
